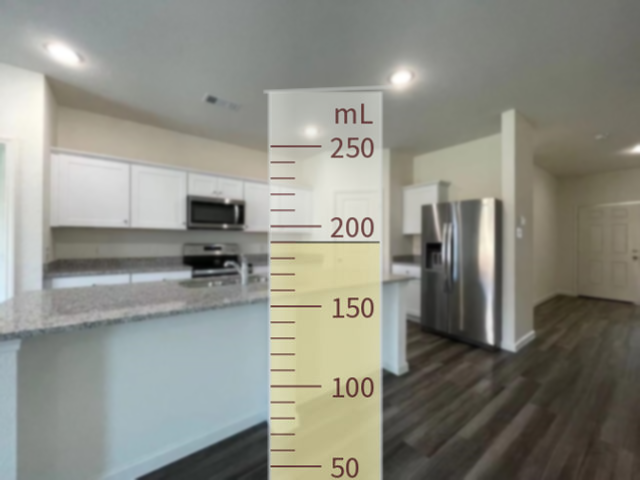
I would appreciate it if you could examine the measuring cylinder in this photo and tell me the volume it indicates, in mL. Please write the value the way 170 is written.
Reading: 190
